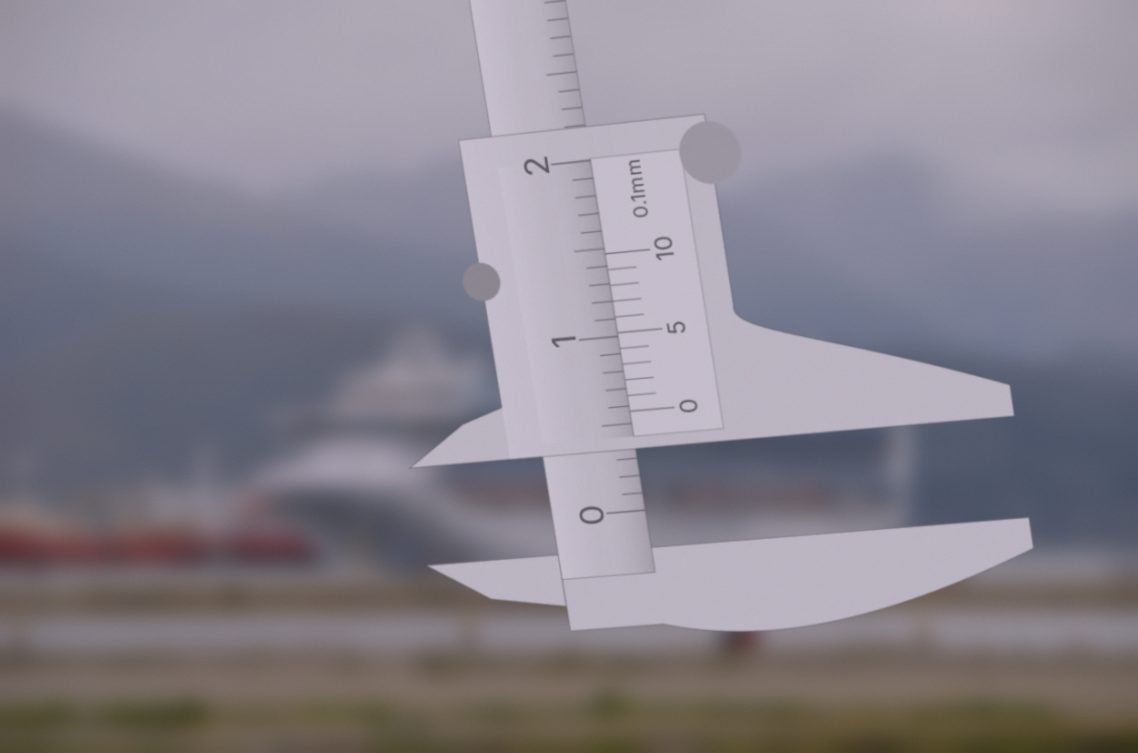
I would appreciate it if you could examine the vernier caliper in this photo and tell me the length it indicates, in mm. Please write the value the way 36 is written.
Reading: 5.7
